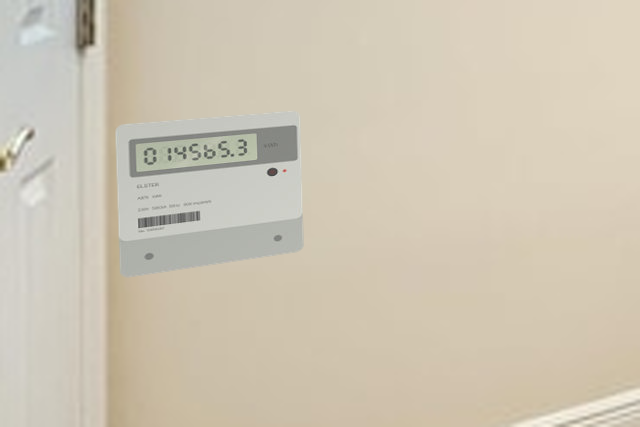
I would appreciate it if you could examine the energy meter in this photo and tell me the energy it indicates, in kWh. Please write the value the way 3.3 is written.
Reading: 14565.3
